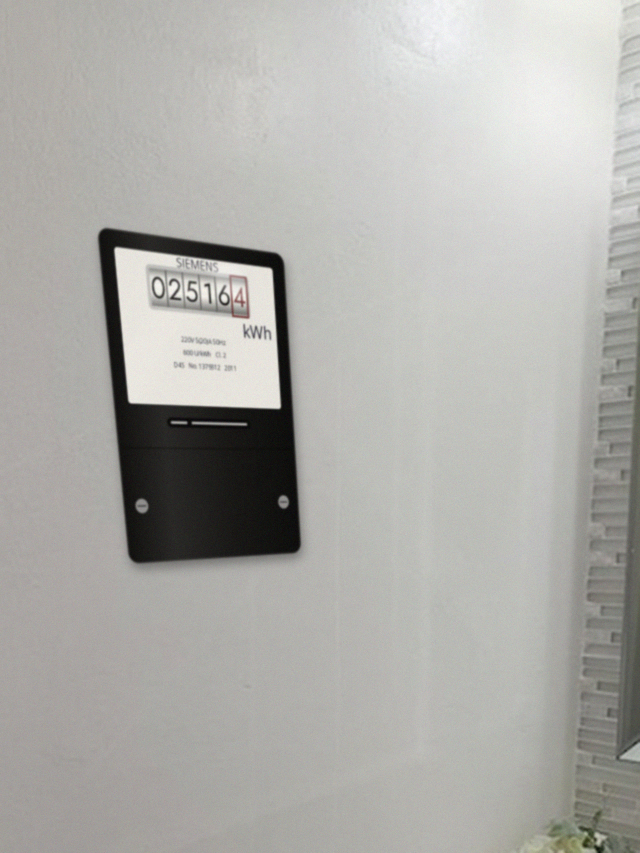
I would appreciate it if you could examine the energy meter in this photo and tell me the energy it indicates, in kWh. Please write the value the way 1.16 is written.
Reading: 2516.4
